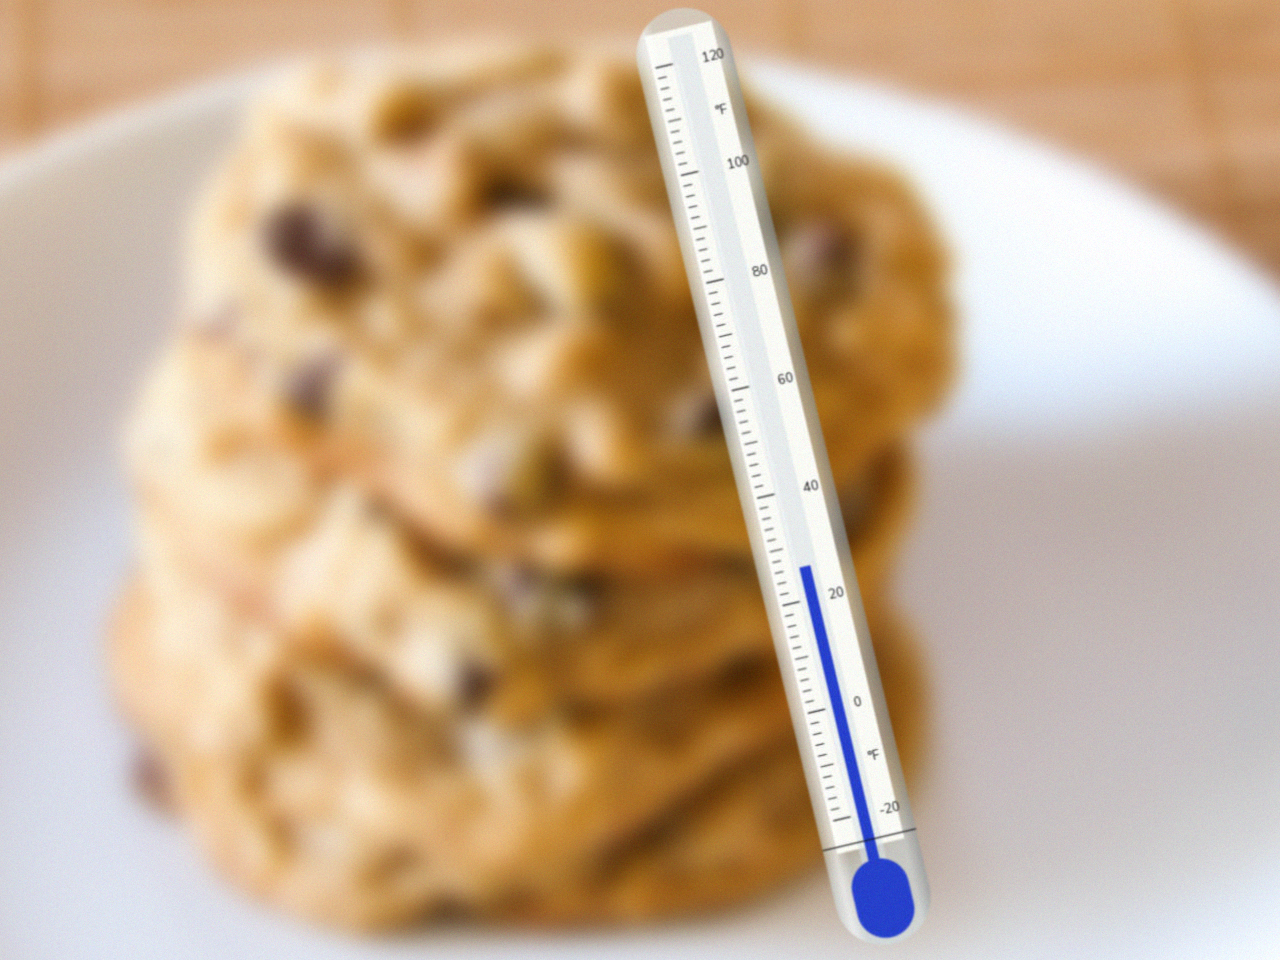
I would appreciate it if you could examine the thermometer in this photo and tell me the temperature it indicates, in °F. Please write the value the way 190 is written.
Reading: 26
